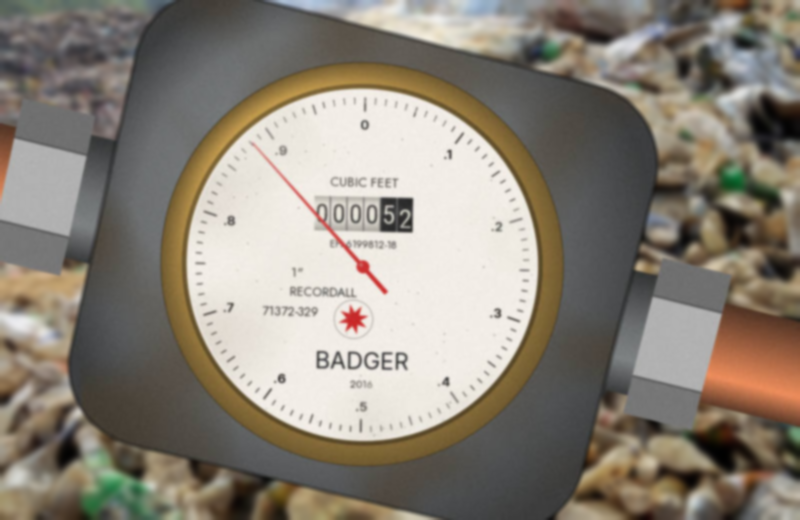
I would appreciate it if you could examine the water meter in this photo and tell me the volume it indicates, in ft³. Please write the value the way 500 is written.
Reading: 51.88
